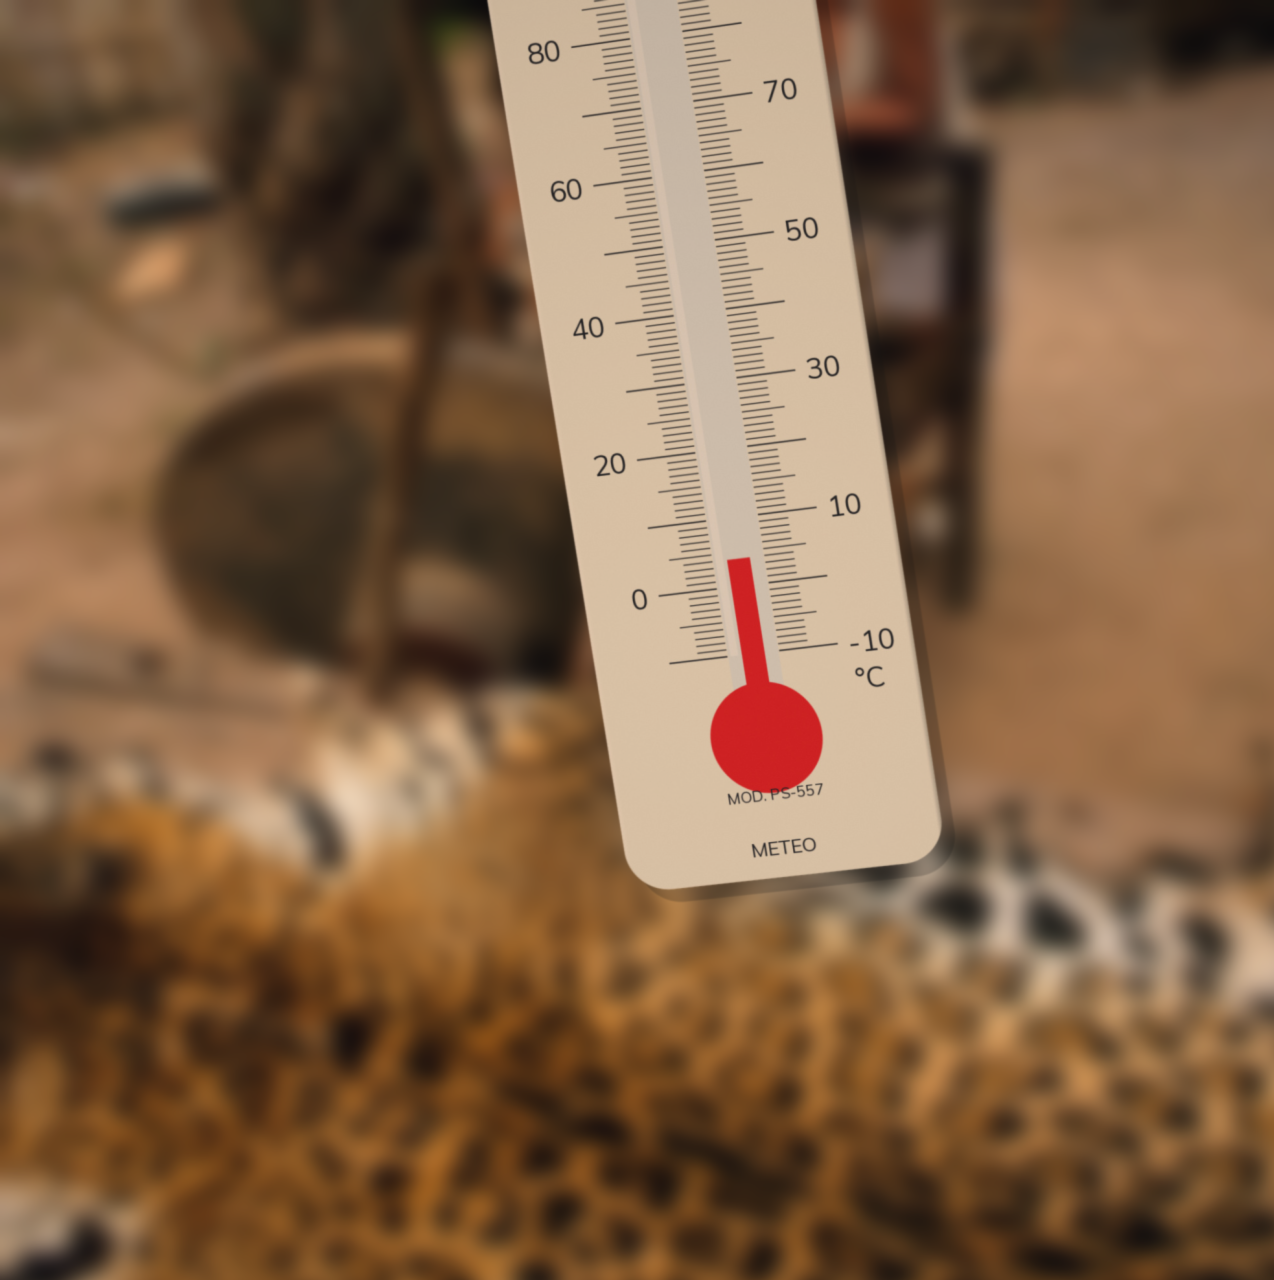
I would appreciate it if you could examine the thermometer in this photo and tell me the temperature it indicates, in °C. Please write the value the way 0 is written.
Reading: 4
